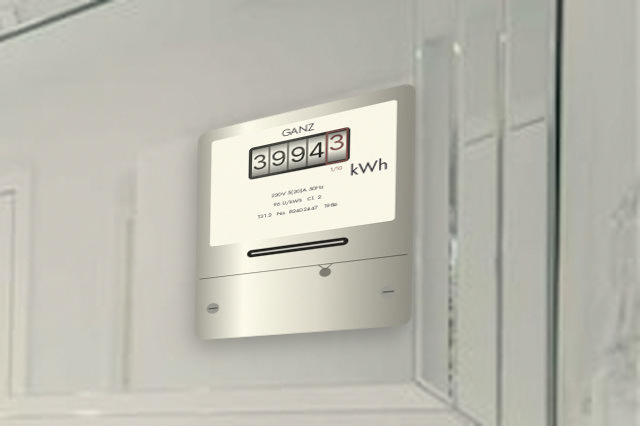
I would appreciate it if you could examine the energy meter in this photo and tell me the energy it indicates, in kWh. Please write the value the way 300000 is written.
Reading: 3994.3
